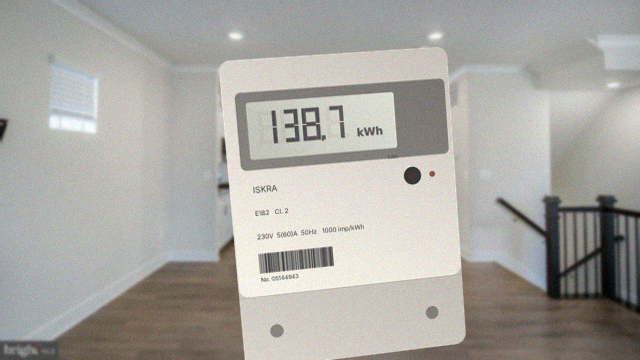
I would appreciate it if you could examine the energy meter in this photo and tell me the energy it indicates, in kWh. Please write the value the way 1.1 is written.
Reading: 138.7
